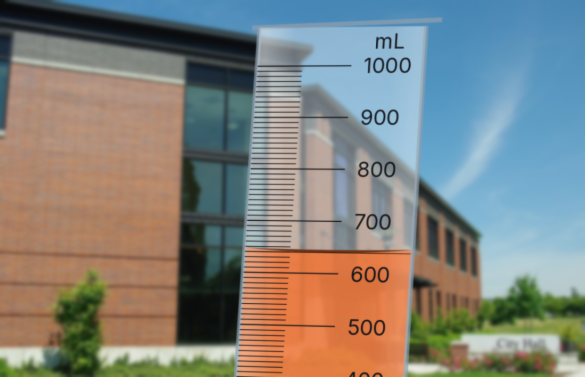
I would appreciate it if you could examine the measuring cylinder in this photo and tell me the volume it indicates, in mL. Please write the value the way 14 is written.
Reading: 640
